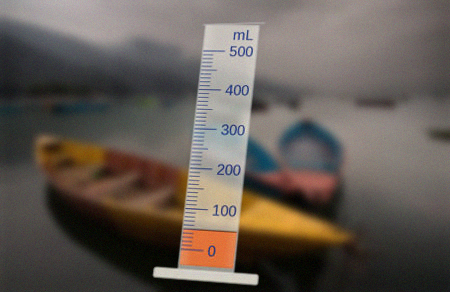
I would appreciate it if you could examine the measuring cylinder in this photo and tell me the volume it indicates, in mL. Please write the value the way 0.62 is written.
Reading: 50
